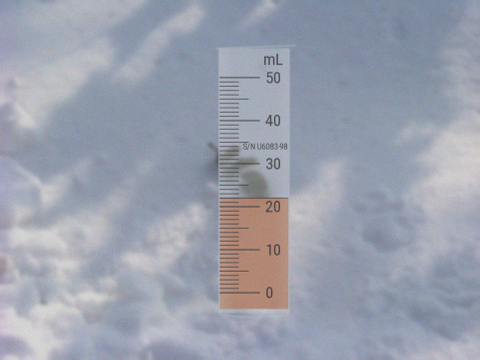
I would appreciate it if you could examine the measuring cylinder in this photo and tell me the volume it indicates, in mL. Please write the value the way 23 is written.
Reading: 22
